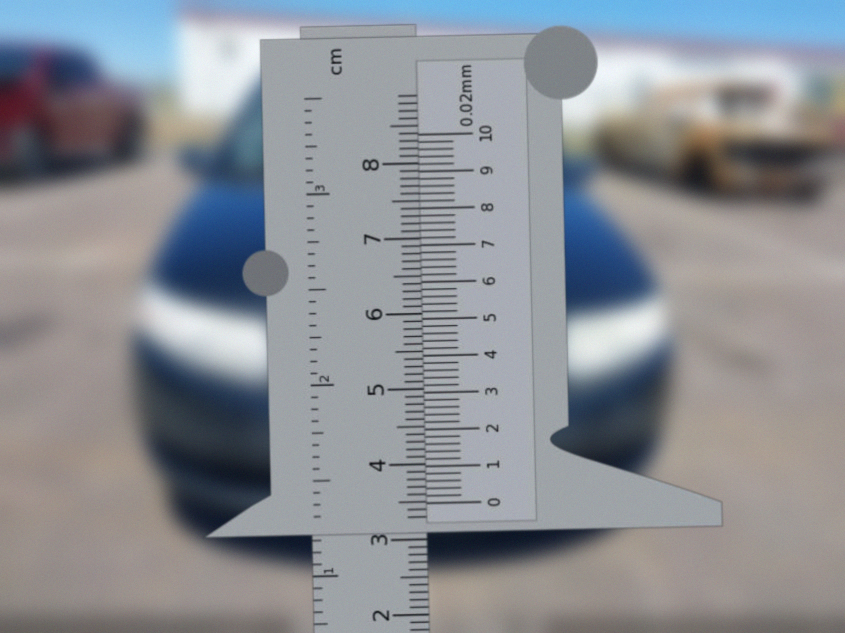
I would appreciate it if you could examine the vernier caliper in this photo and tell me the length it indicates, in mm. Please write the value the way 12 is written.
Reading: 34.8
